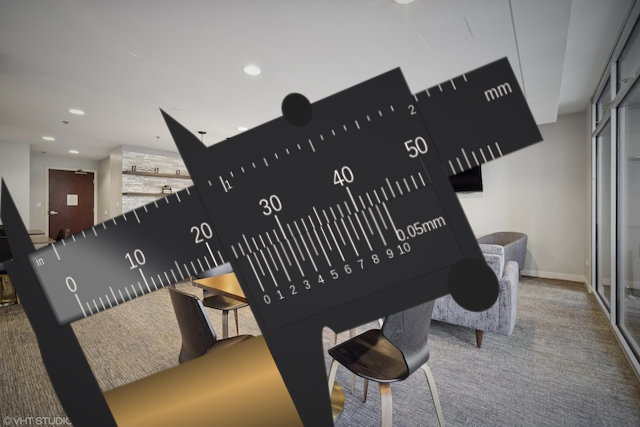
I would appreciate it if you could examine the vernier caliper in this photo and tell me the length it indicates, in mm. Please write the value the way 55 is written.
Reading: 24.4
